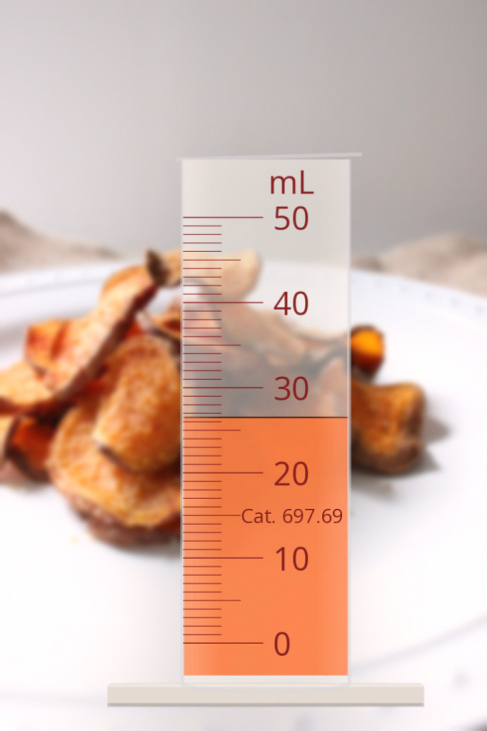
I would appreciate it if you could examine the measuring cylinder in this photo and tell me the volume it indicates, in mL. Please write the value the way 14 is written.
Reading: 26.5
